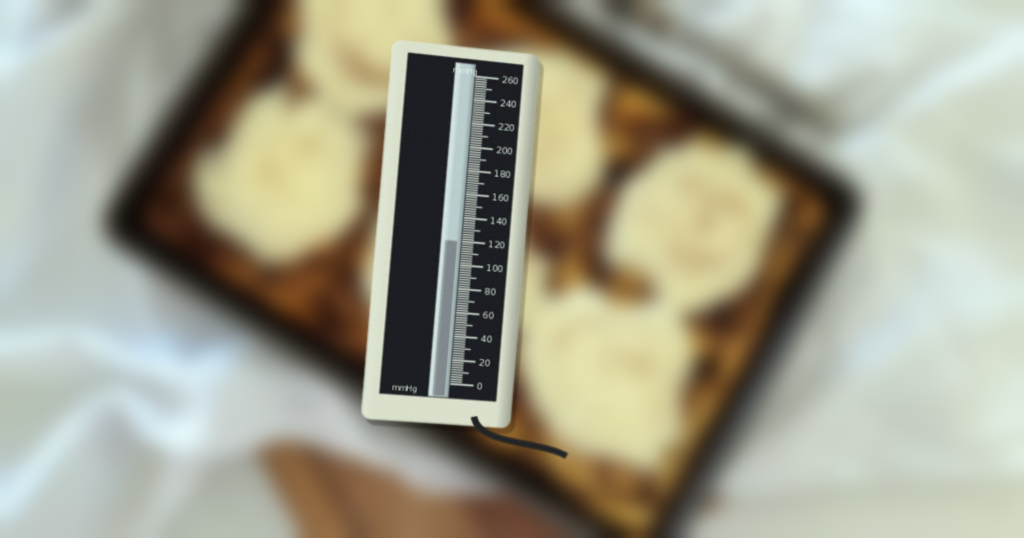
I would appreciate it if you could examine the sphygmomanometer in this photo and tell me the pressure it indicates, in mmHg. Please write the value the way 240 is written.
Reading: 120
